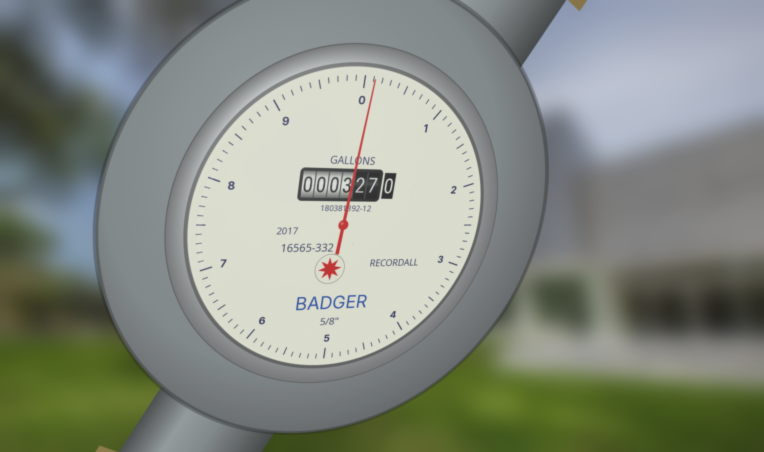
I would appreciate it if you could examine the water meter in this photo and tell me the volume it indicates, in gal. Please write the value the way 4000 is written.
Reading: 3270.1
